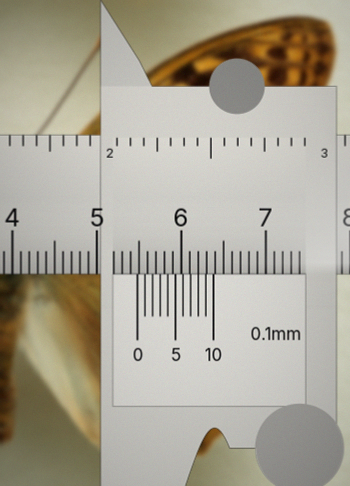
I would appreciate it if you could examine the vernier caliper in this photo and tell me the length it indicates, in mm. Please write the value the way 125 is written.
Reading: 54.8
